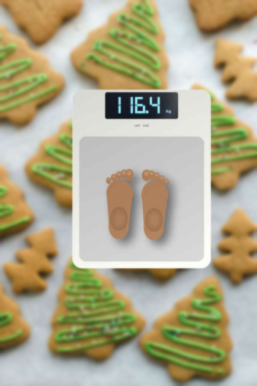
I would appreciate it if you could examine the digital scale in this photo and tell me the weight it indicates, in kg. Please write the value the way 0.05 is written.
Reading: 116.4
